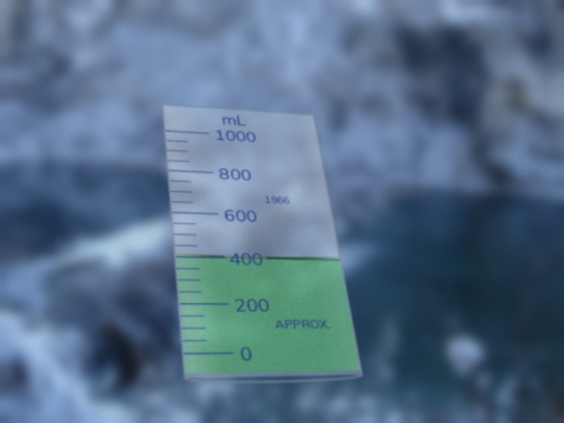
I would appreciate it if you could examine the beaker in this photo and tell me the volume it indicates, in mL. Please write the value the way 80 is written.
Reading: 400
